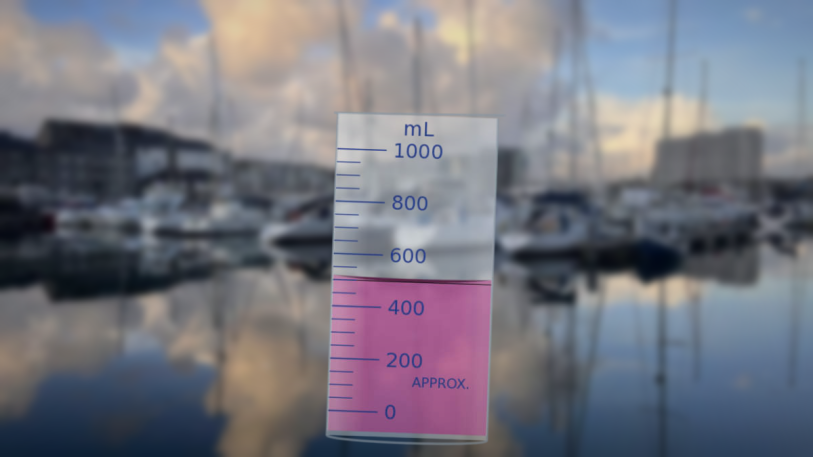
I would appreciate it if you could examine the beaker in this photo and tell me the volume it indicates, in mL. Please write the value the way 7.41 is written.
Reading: 500
